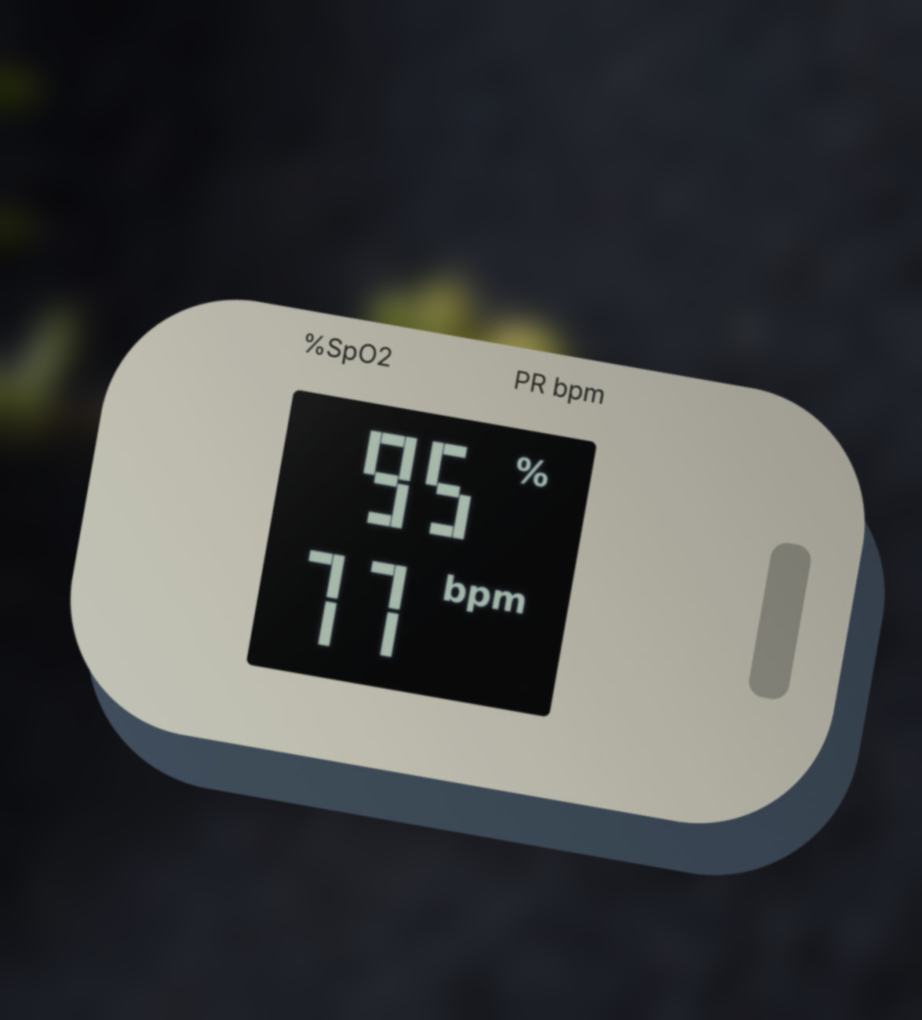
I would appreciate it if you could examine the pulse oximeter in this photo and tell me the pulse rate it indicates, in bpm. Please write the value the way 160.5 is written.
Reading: 77
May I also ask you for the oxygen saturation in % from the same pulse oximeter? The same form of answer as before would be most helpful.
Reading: 95
